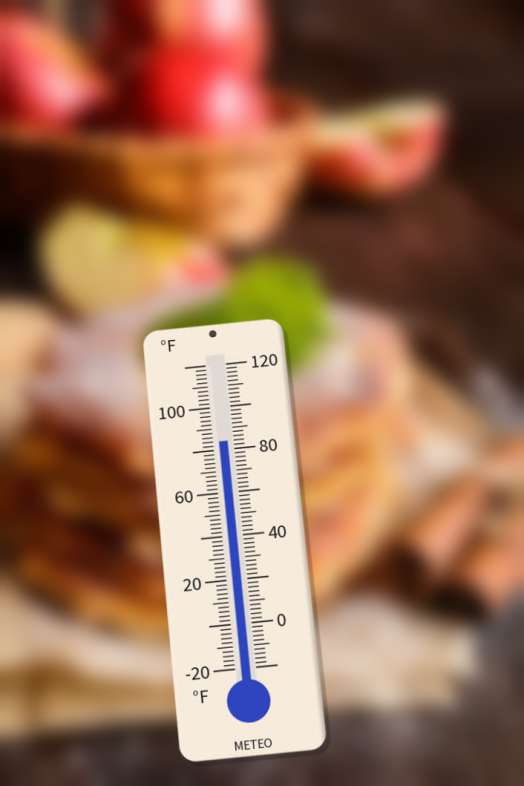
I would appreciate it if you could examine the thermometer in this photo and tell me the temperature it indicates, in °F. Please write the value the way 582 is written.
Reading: 84
